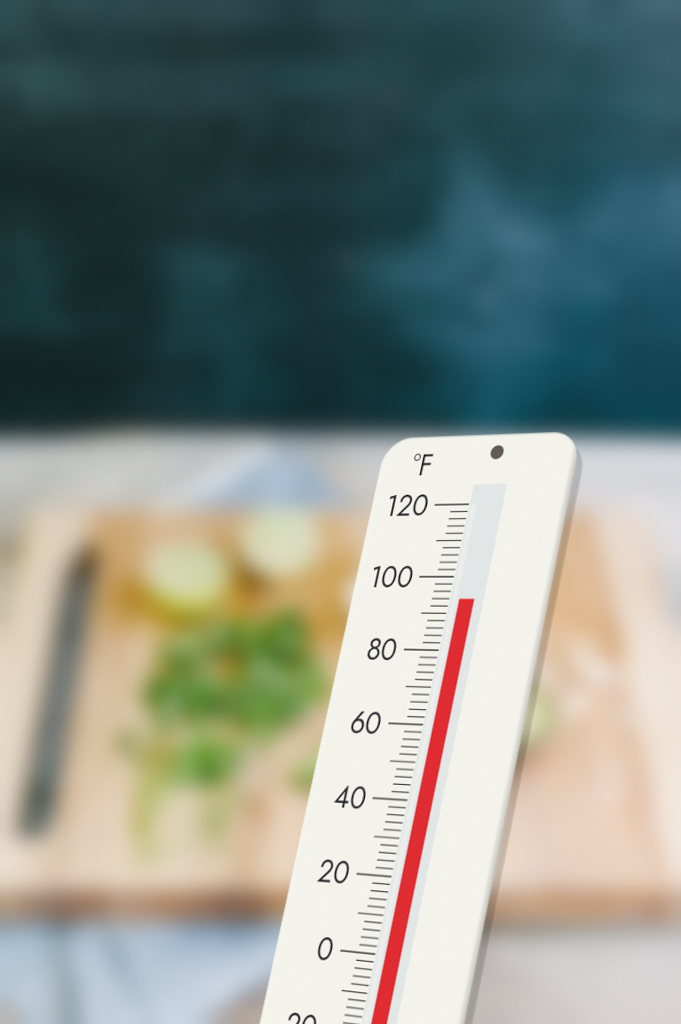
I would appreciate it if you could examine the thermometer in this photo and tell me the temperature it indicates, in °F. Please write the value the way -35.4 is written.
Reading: 94
